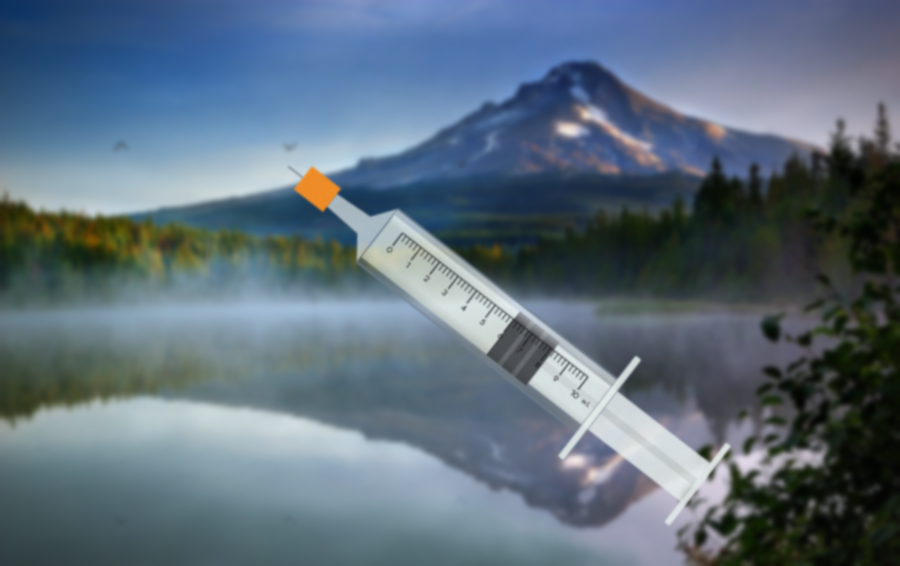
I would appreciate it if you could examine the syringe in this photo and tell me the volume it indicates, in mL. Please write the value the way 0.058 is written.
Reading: 6
